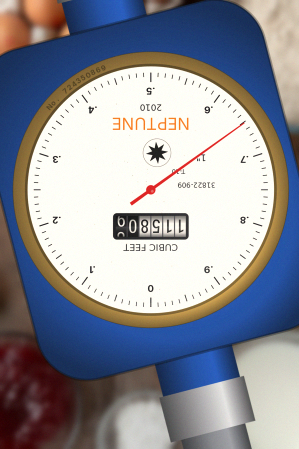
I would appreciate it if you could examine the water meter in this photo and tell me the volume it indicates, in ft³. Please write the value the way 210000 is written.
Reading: 115808.65
